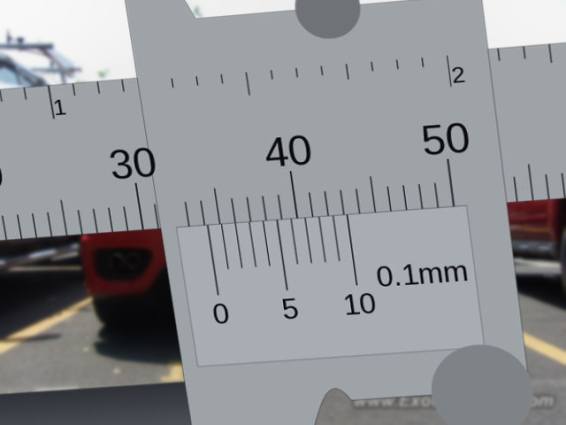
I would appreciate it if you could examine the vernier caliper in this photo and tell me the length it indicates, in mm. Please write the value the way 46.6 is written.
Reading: 34.2
